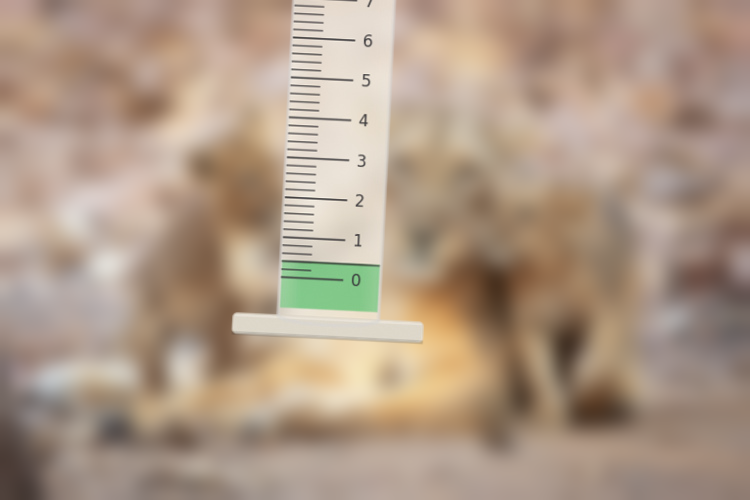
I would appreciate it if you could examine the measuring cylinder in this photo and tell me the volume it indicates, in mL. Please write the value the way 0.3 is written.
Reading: 0.4
